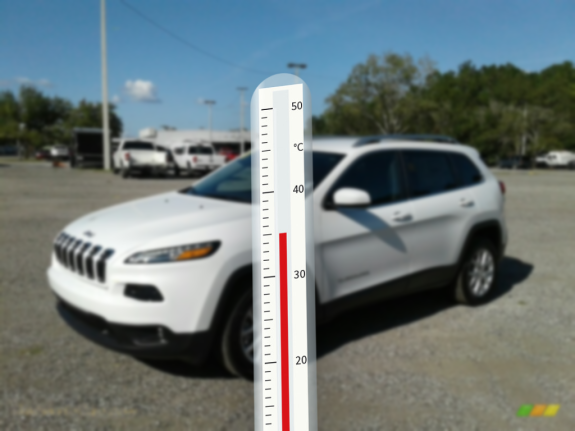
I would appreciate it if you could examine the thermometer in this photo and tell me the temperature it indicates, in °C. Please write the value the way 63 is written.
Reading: 35
